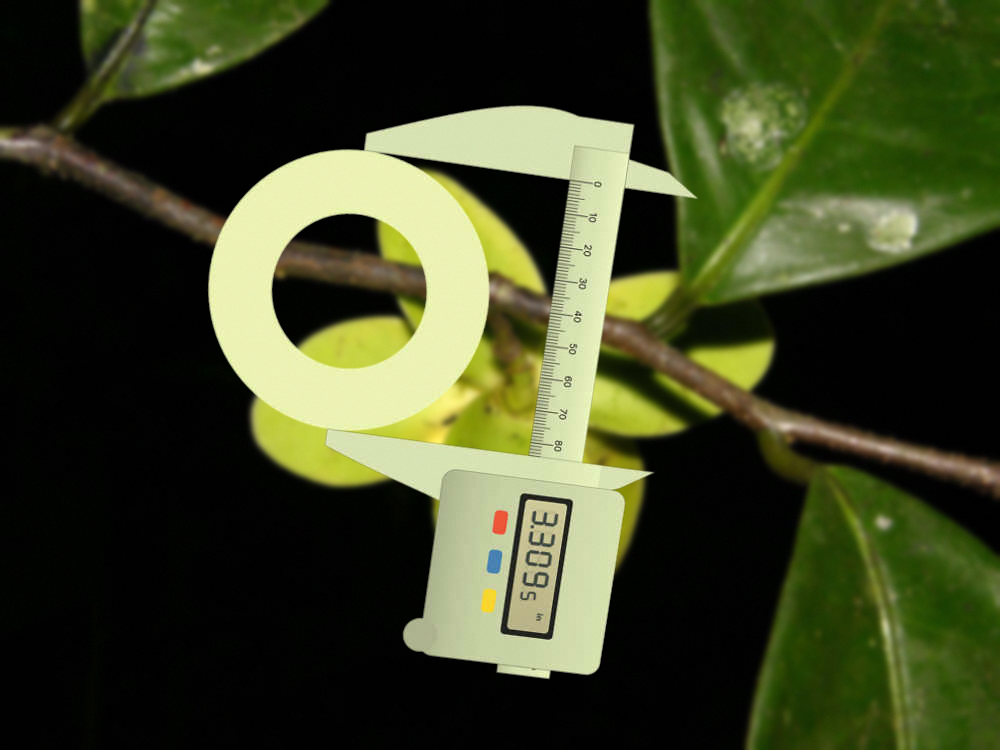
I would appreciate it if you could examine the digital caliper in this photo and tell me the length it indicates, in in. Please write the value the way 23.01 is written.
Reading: 3.3095
